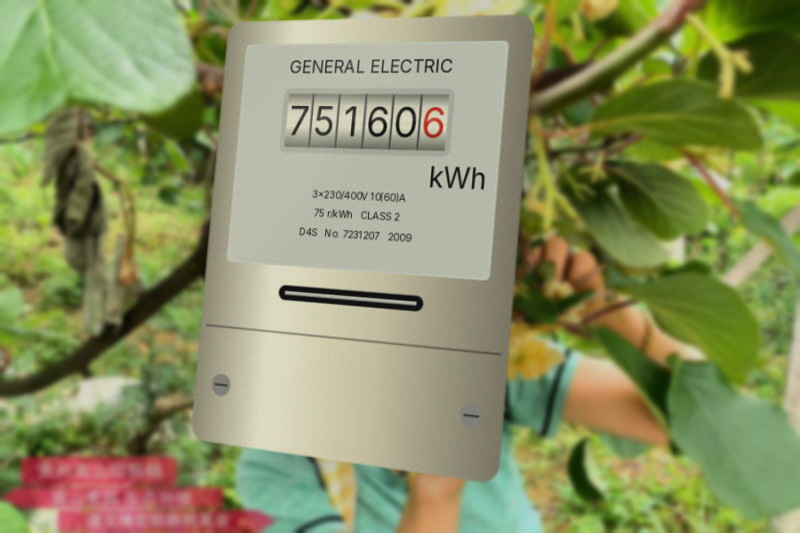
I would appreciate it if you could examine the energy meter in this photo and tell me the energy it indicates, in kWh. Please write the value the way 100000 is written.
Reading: 75160.6
